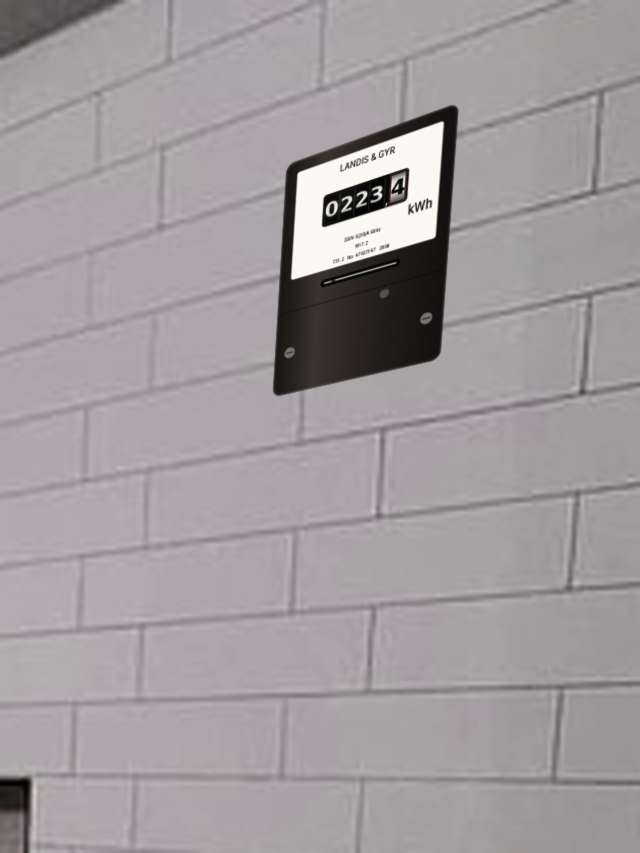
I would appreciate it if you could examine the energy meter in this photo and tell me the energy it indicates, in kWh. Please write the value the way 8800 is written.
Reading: 223.4
